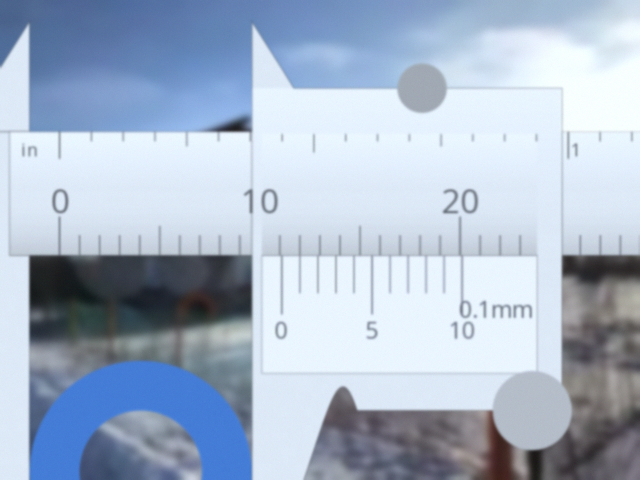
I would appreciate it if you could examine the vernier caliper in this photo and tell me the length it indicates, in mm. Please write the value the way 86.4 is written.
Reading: 11.1
